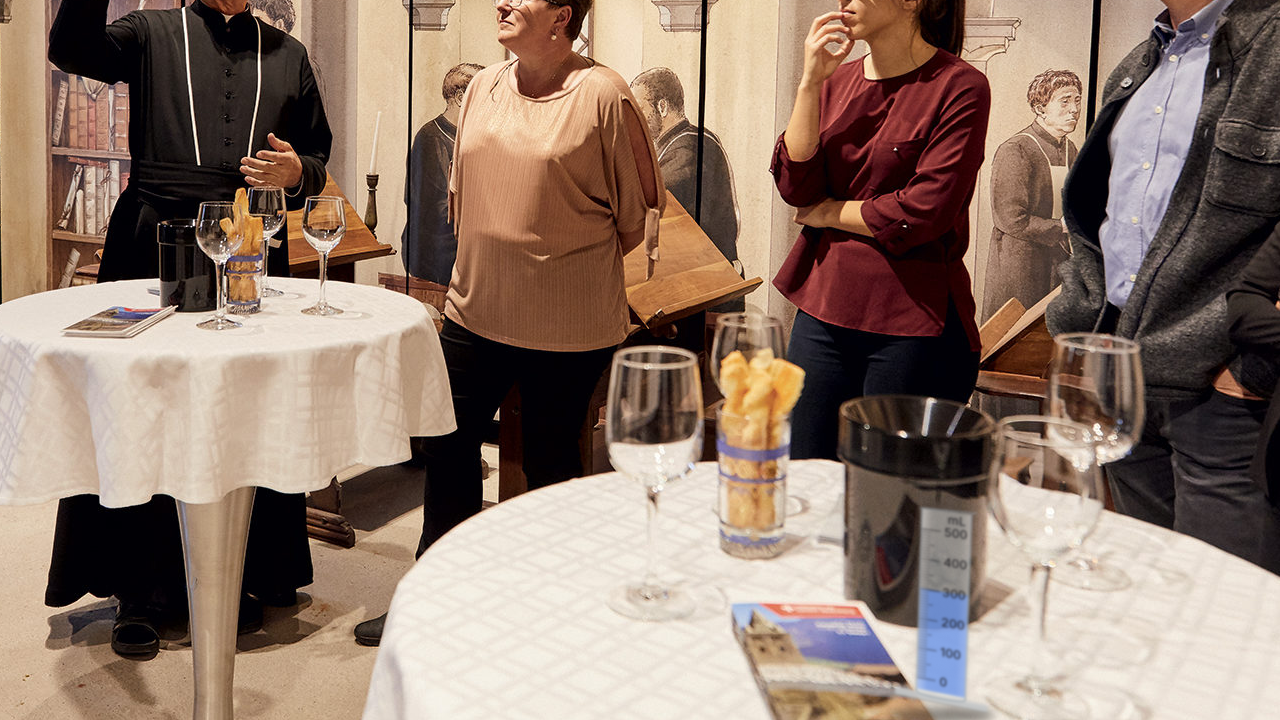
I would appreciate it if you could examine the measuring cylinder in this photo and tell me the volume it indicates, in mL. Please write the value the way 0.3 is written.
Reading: 300
